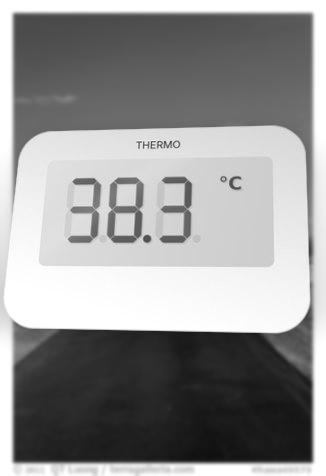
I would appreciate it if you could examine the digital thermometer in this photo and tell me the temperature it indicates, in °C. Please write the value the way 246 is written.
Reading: 38.3
